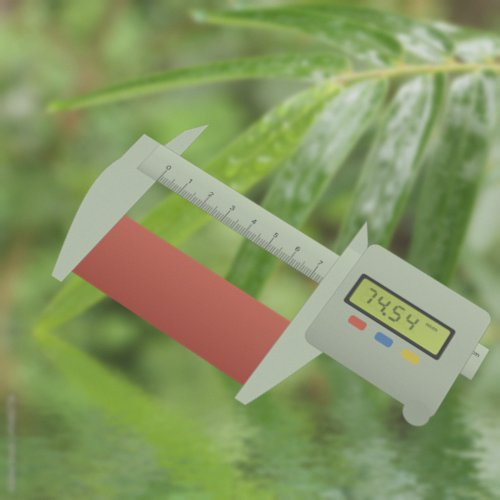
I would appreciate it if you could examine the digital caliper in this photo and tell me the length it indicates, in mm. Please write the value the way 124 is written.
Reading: 74.54
